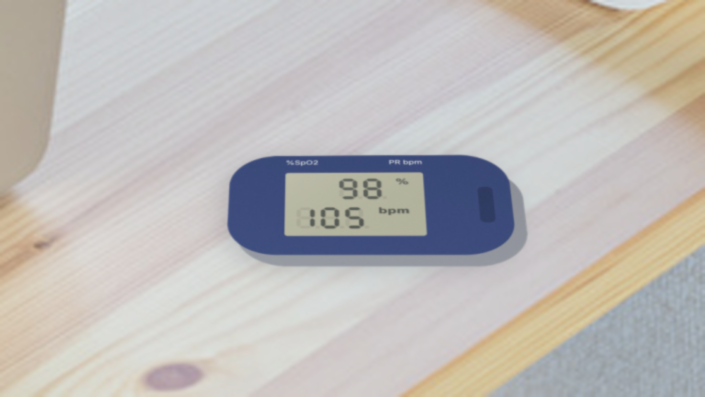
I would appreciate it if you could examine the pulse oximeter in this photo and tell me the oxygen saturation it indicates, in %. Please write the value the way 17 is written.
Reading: 98
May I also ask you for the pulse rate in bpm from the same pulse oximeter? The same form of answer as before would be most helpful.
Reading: 105
